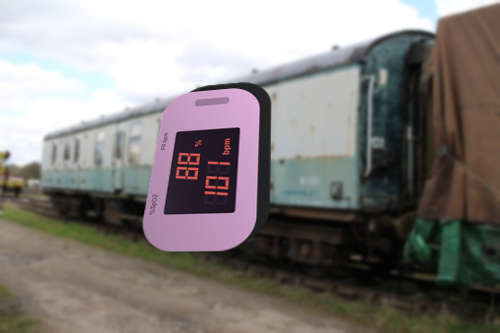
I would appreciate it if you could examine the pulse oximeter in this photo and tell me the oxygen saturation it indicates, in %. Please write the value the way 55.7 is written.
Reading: 88
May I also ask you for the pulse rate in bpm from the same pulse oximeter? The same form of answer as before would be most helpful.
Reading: 101
